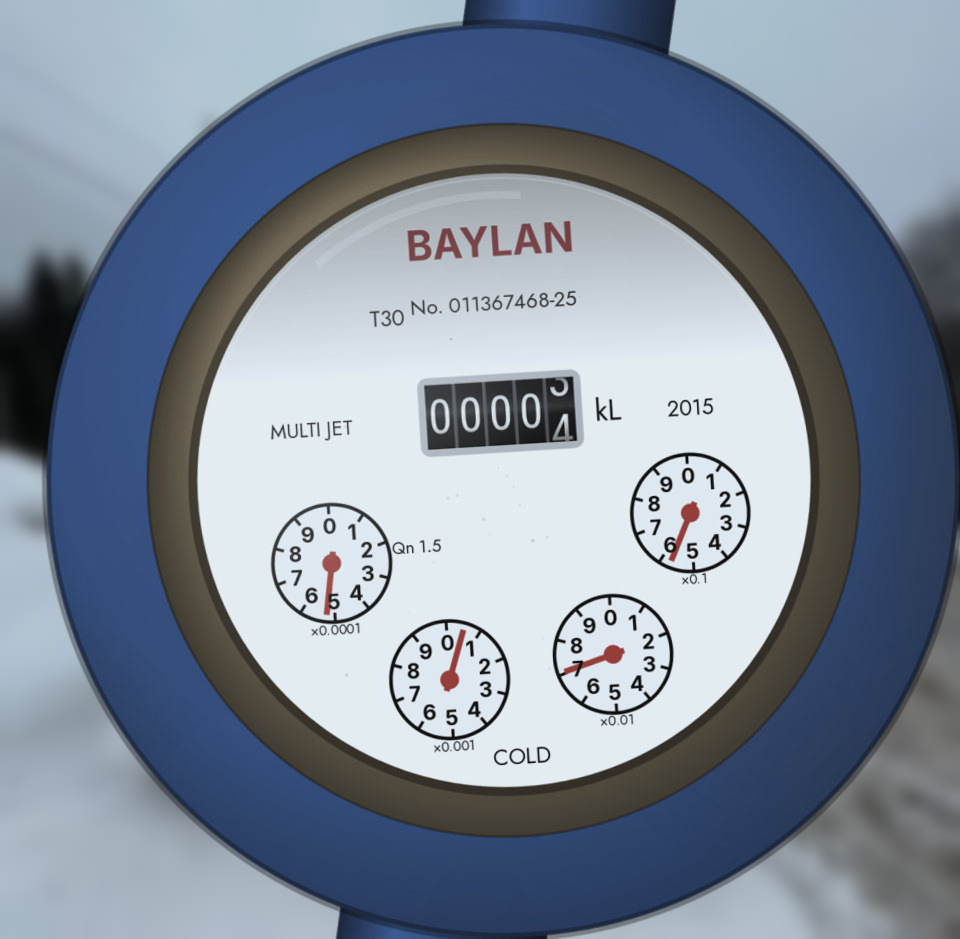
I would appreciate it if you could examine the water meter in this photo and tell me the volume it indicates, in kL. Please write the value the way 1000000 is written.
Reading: 3.5705
